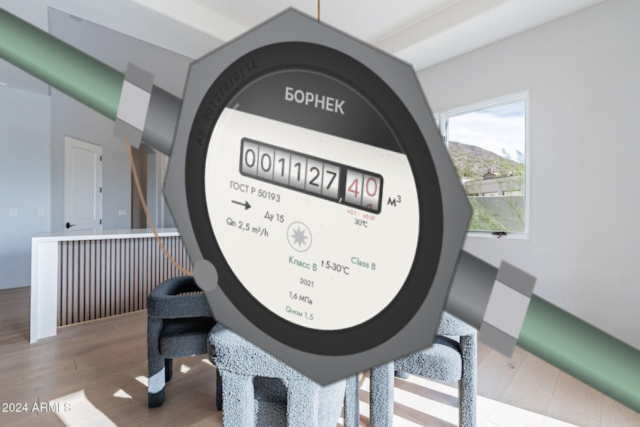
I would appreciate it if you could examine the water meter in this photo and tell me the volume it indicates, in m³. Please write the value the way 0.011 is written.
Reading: 1127.40
